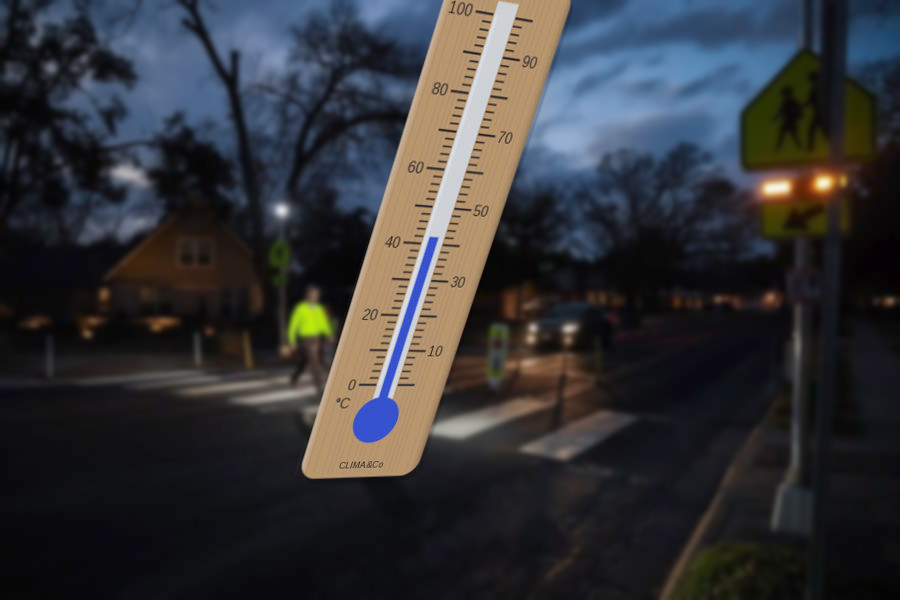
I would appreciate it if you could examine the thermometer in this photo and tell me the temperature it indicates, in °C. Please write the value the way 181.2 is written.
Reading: 42
